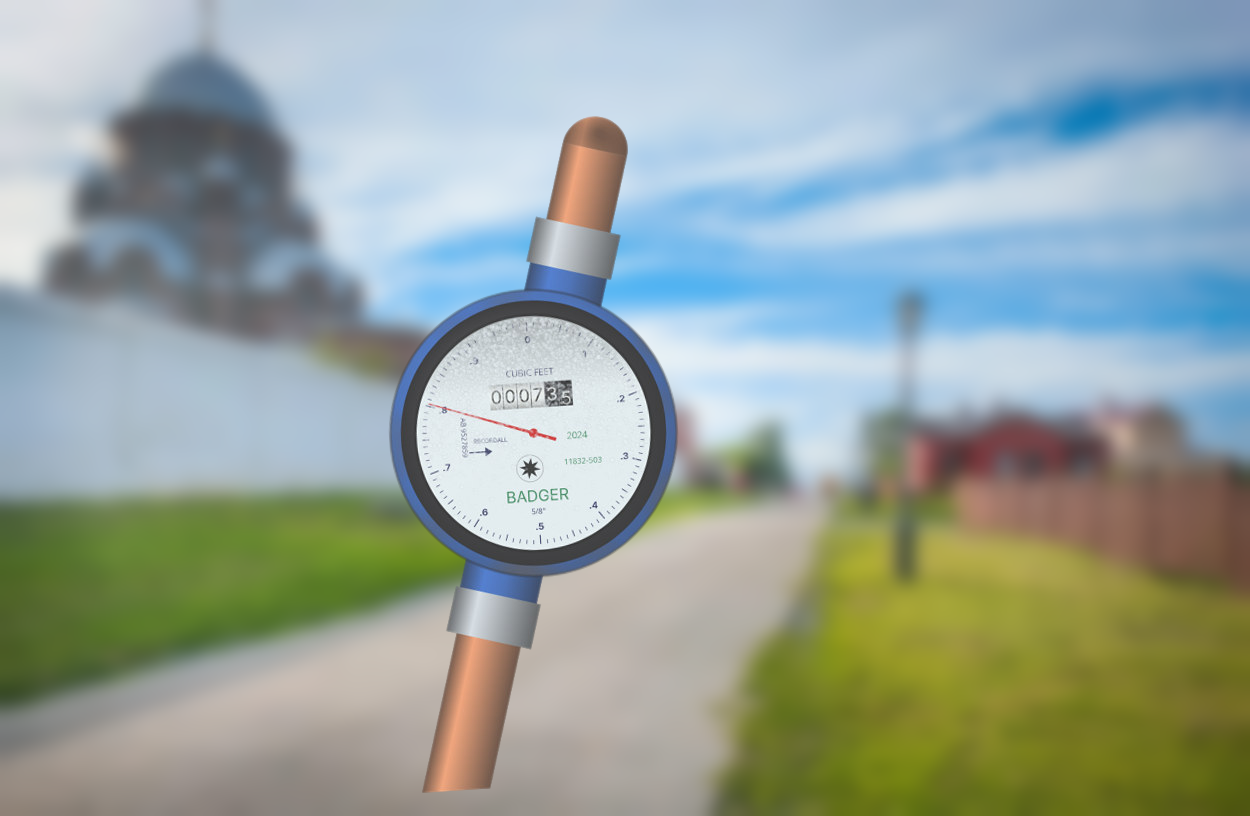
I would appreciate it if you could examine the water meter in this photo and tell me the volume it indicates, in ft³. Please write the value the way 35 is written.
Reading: 734.80
